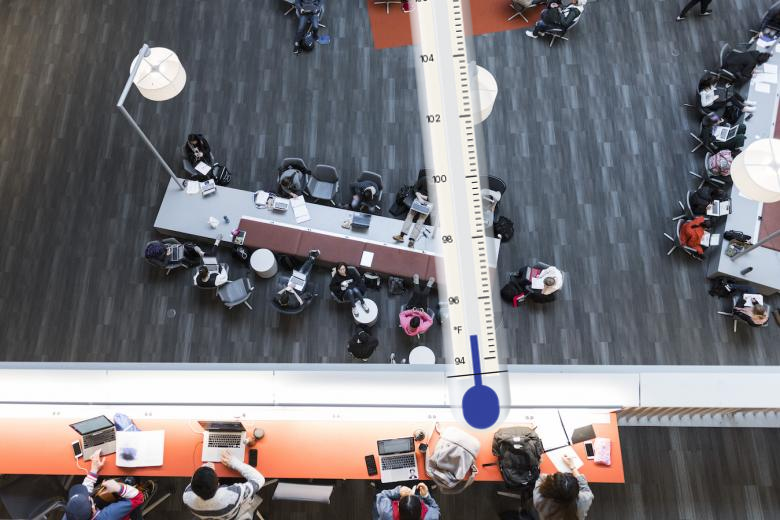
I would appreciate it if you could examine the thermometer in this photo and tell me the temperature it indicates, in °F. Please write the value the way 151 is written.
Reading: 94.8
